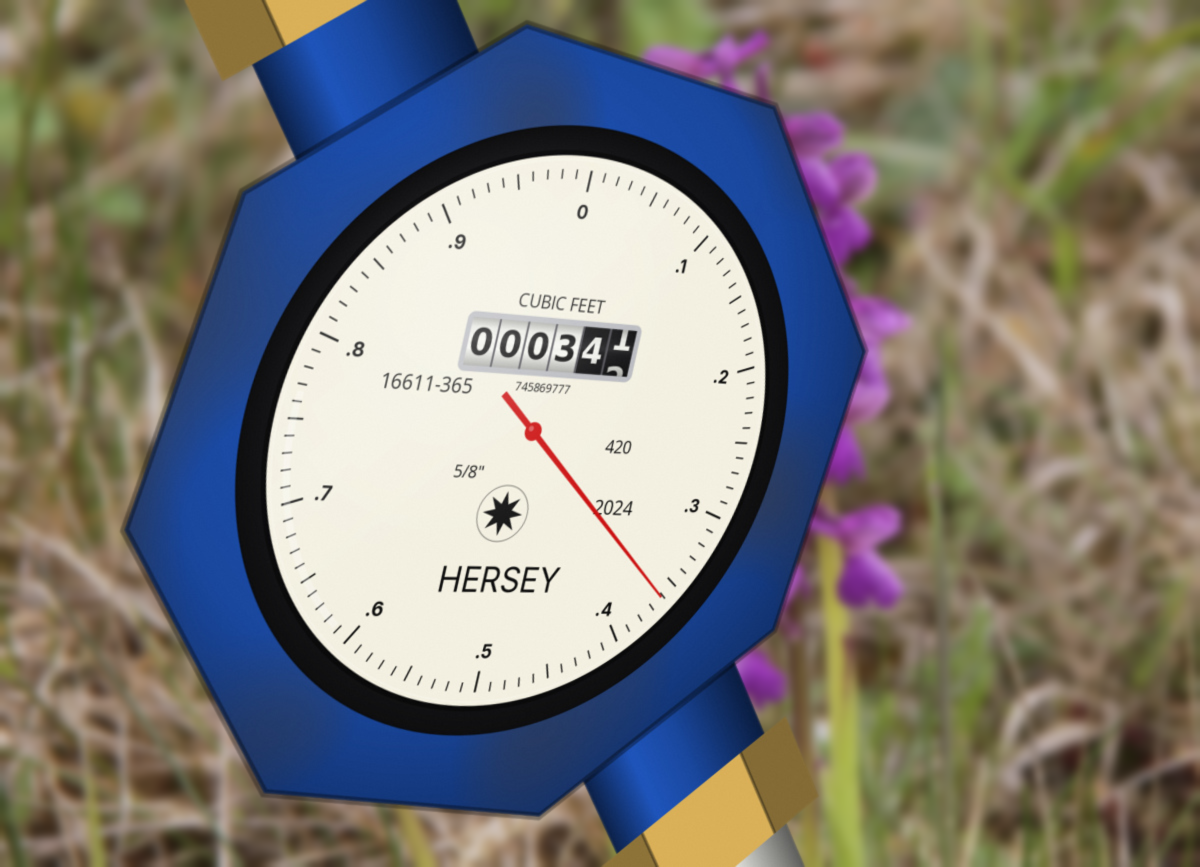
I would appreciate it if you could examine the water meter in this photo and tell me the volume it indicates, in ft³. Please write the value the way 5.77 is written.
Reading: 341.36
